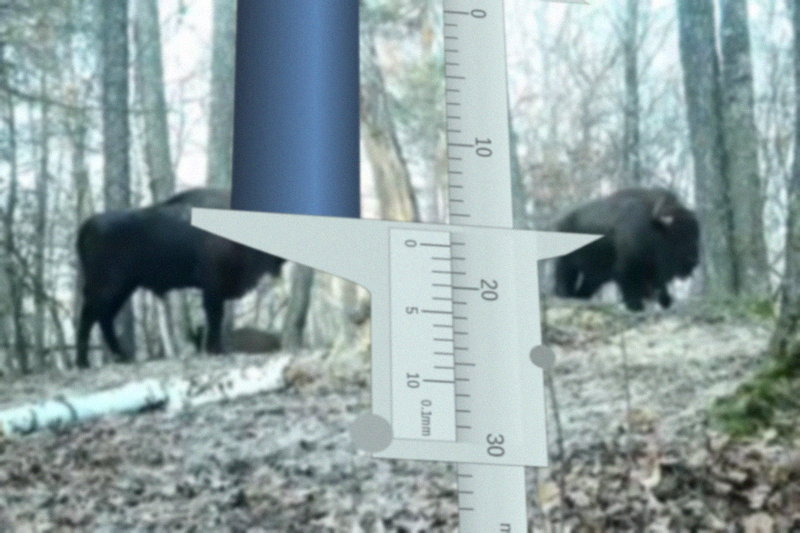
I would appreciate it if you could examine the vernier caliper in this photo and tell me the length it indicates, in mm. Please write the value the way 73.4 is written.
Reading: 17.2
